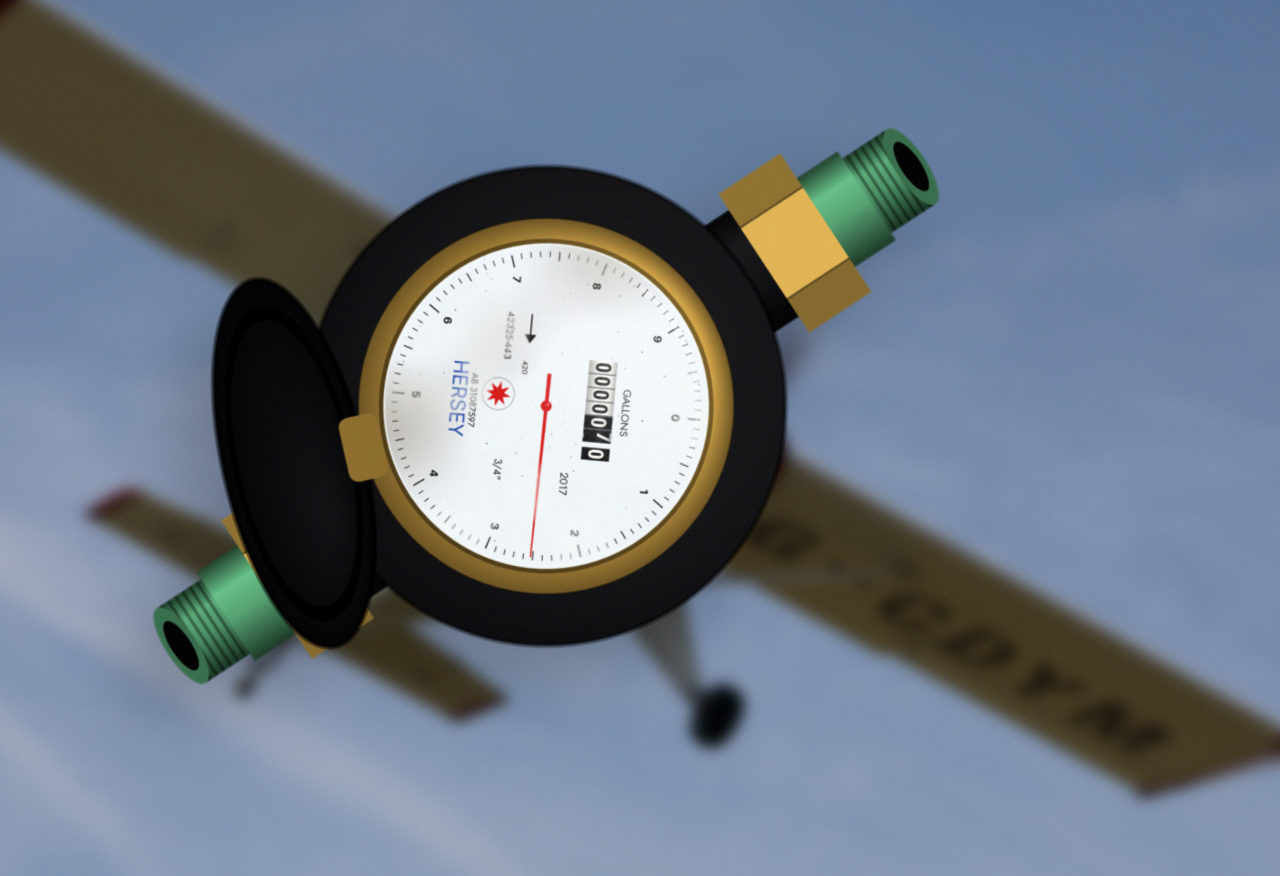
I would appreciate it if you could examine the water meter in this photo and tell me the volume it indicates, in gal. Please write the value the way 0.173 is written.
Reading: 72.5
